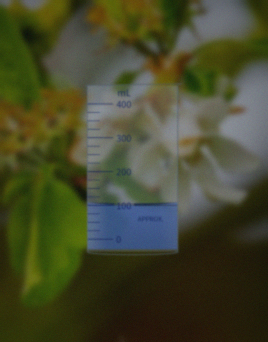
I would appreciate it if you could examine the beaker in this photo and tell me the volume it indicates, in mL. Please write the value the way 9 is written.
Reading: 100
